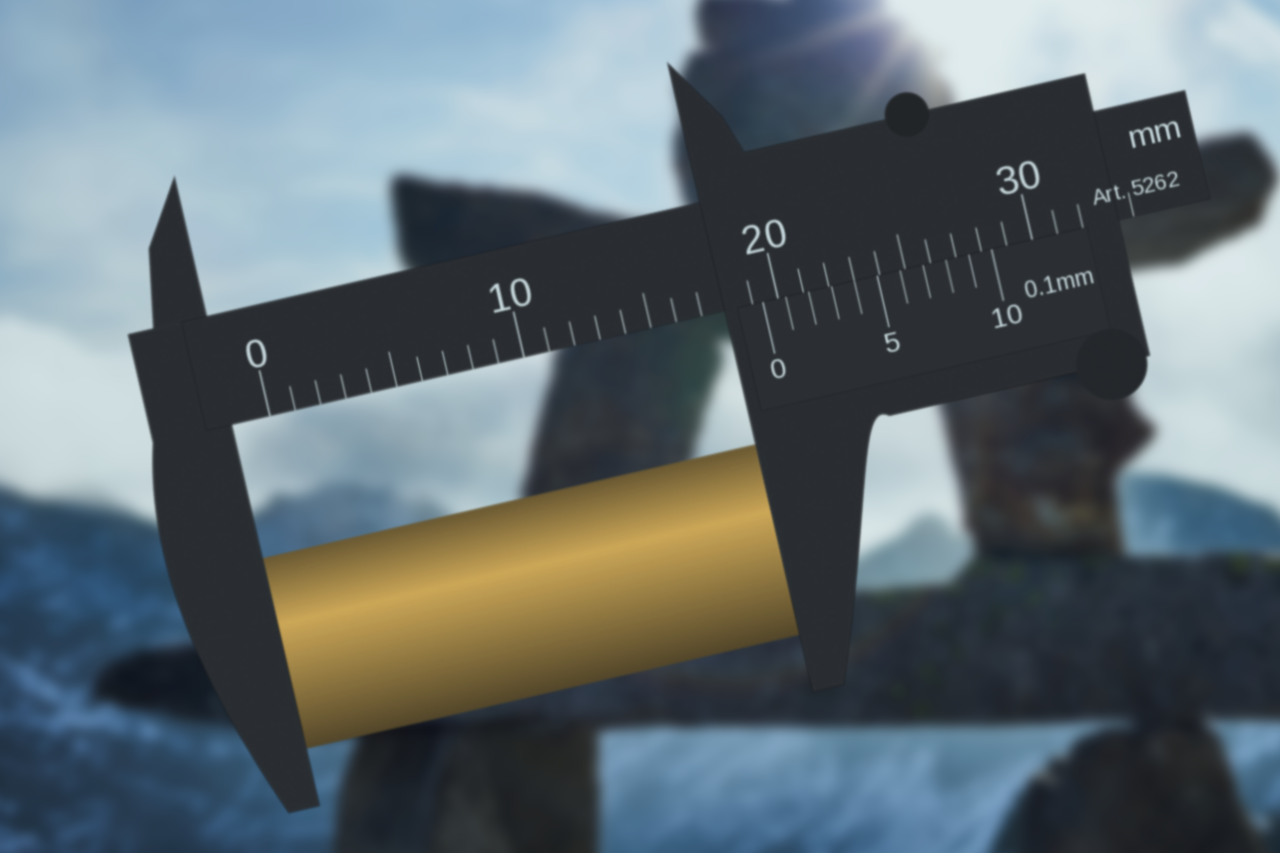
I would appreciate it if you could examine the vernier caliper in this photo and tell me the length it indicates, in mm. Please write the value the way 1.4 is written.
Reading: 19.4
